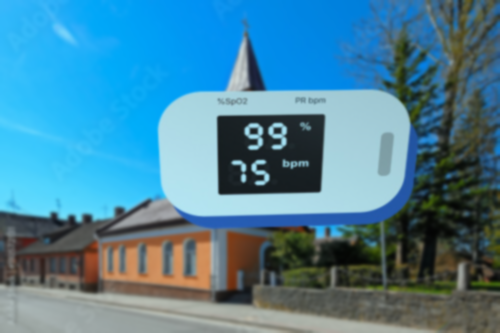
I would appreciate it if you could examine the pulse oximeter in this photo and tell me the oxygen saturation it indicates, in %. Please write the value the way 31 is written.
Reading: 99
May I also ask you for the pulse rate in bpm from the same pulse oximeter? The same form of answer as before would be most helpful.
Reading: 75
